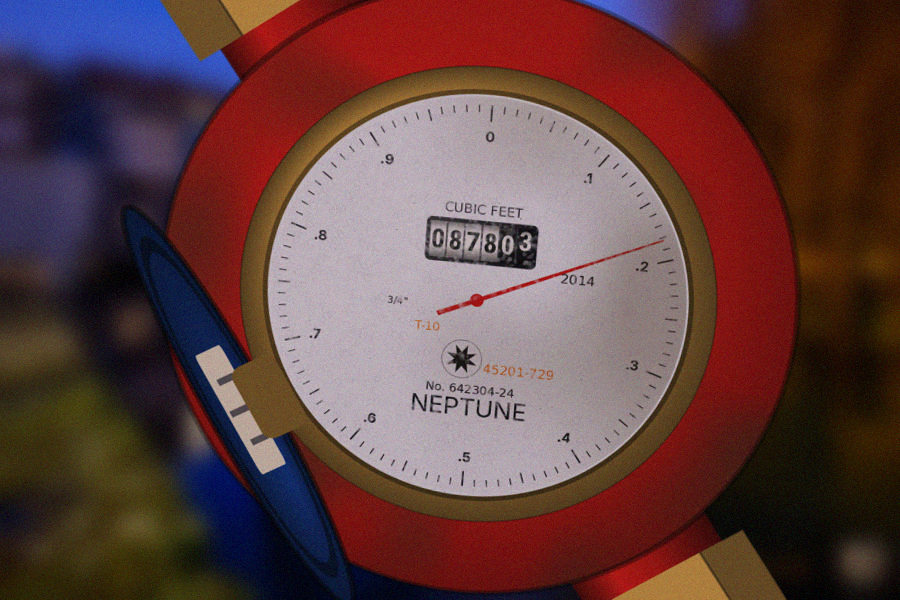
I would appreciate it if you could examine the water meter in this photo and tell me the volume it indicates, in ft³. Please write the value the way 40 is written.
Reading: 87803.18
